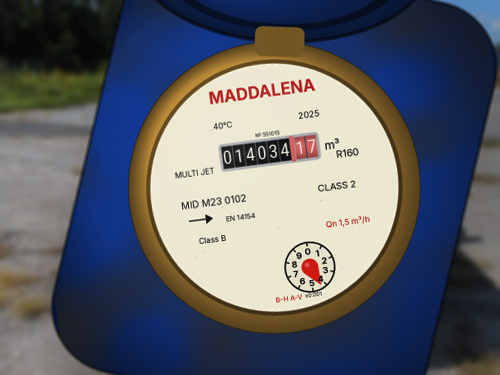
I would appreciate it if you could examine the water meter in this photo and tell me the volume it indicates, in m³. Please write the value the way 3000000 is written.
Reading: 14034.174
